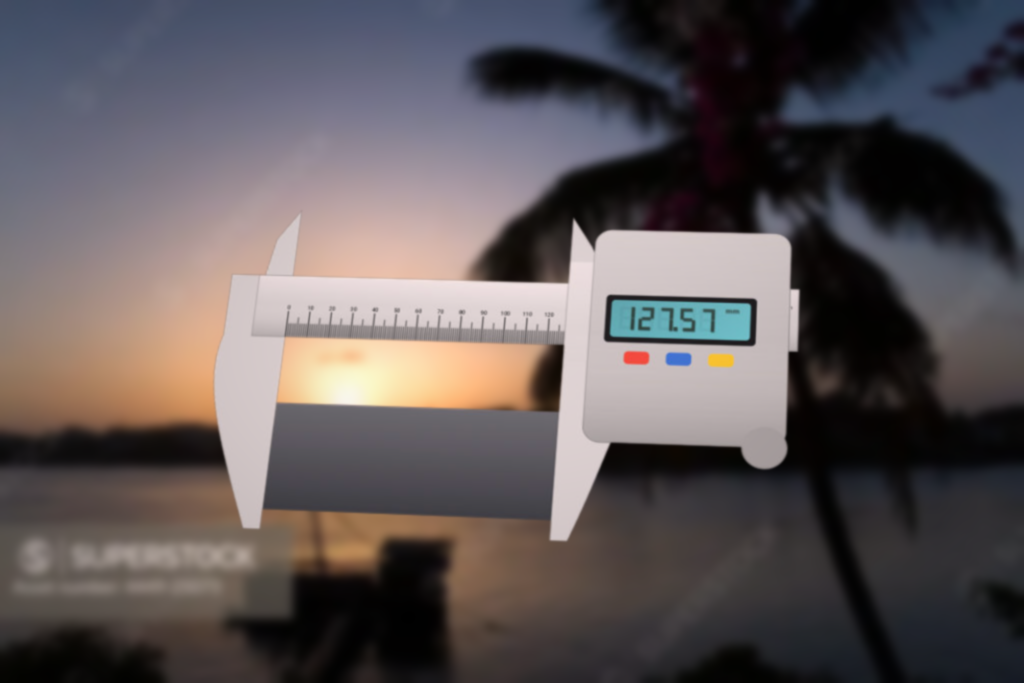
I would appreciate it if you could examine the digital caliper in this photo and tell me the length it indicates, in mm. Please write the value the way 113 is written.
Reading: 127.57
